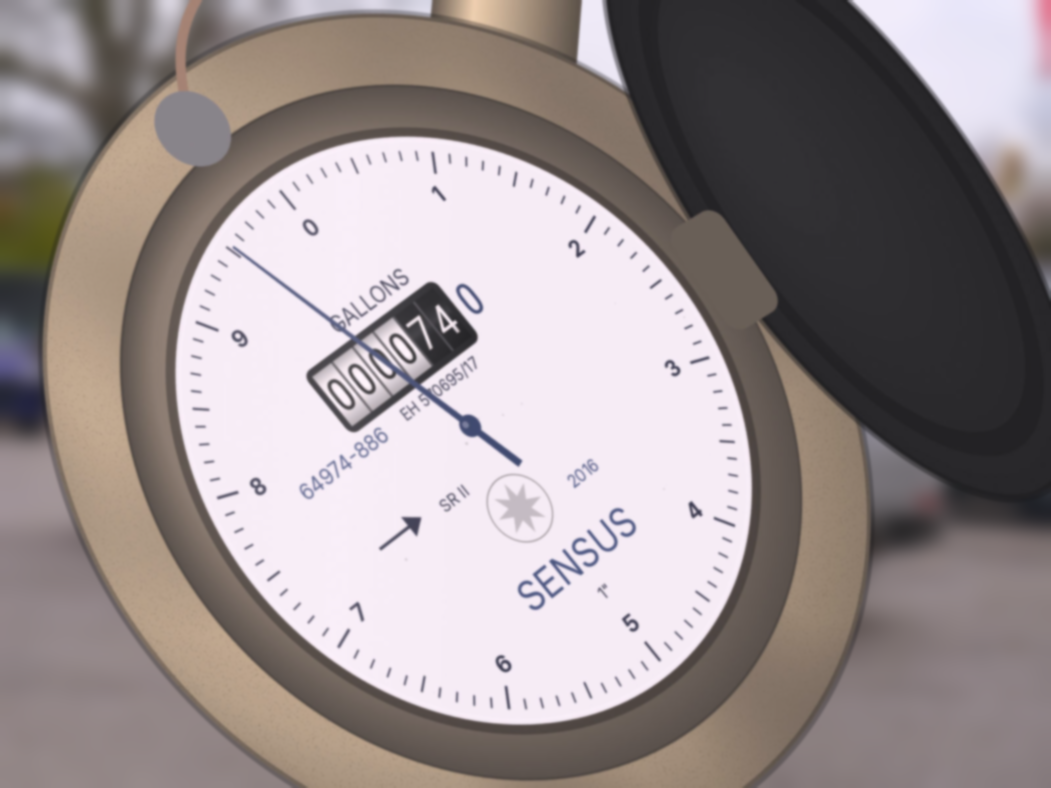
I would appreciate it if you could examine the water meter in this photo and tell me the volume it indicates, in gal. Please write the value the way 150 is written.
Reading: 739.5
